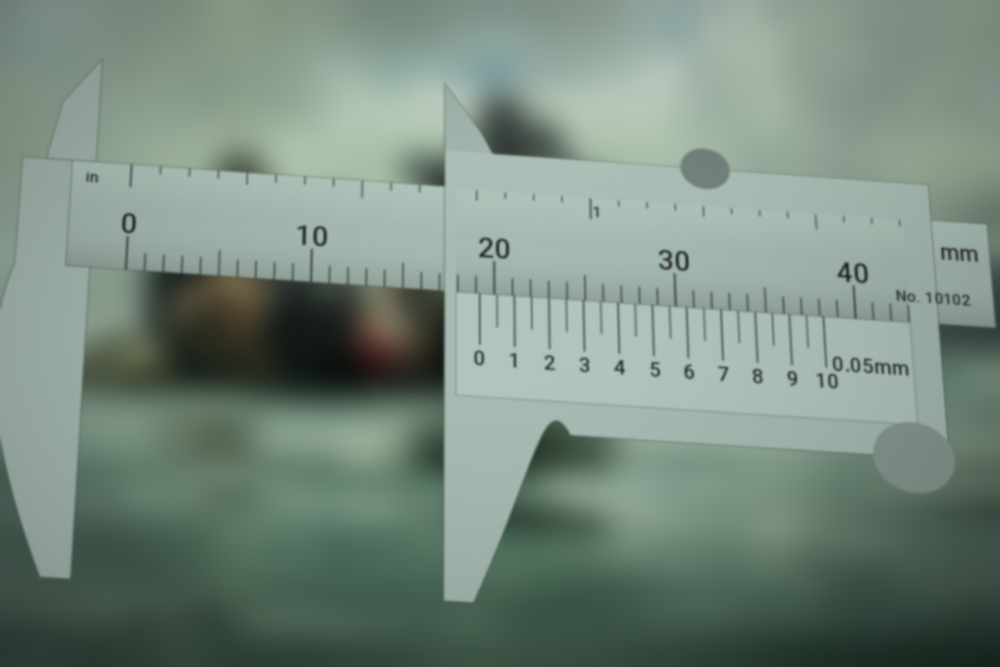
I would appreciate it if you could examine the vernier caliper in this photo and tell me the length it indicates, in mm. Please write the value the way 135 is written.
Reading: 19.2
